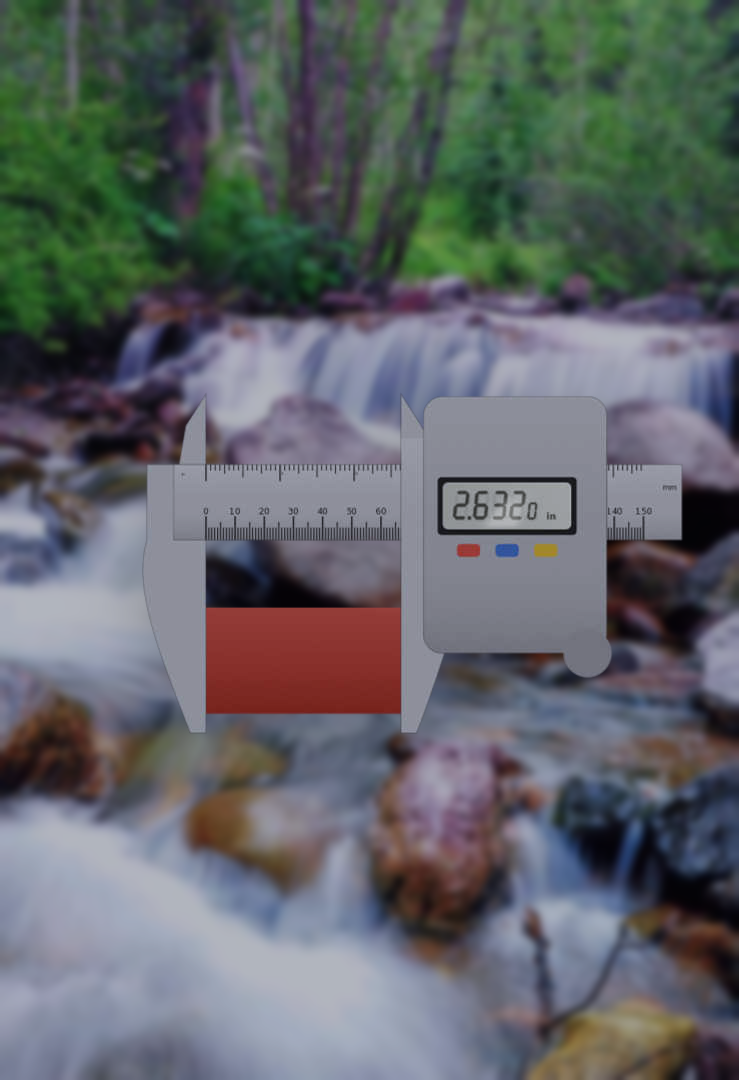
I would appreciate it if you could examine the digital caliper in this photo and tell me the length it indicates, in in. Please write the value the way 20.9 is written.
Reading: 2.6320
